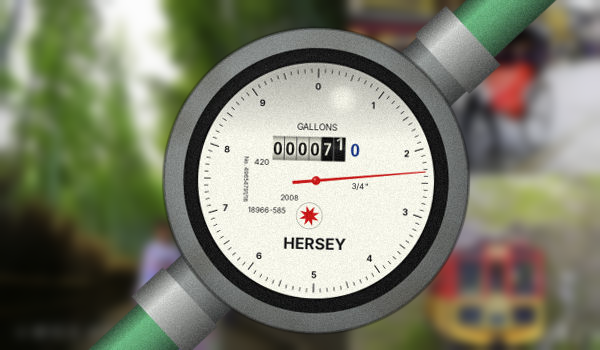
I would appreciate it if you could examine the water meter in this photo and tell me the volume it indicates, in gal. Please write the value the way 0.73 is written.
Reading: 712.3
